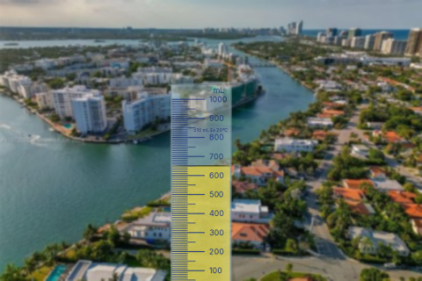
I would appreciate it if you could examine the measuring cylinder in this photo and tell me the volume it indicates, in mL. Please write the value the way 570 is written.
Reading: 650
